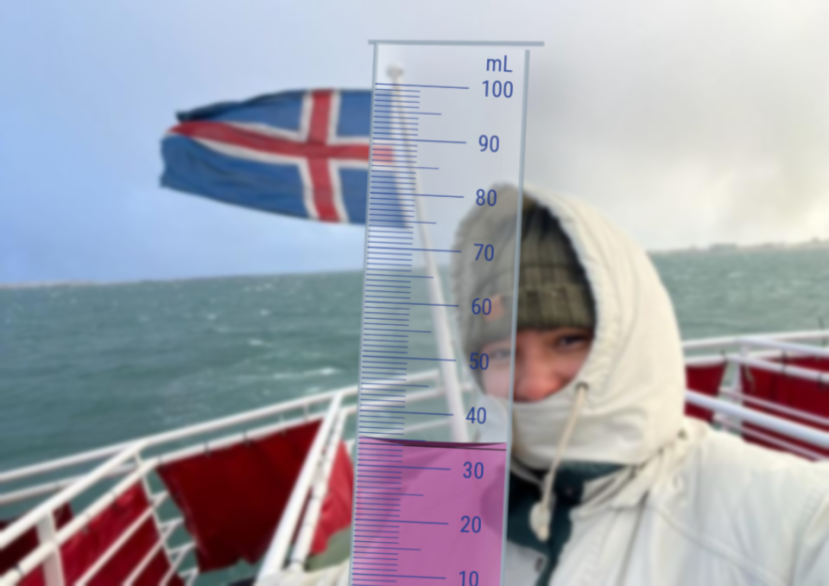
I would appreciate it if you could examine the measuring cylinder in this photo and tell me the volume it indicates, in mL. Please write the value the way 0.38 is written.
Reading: 34
